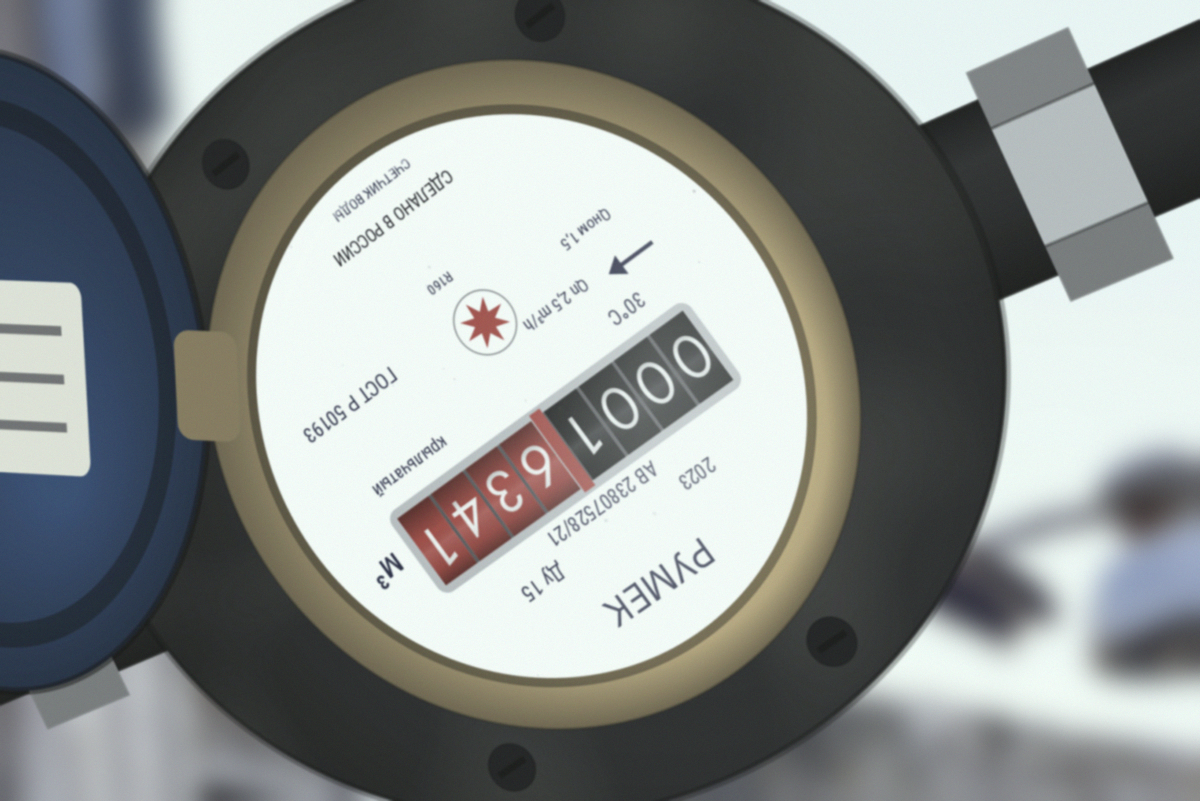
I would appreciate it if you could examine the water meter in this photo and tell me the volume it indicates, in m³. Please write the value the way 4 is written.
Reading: 1.6341
